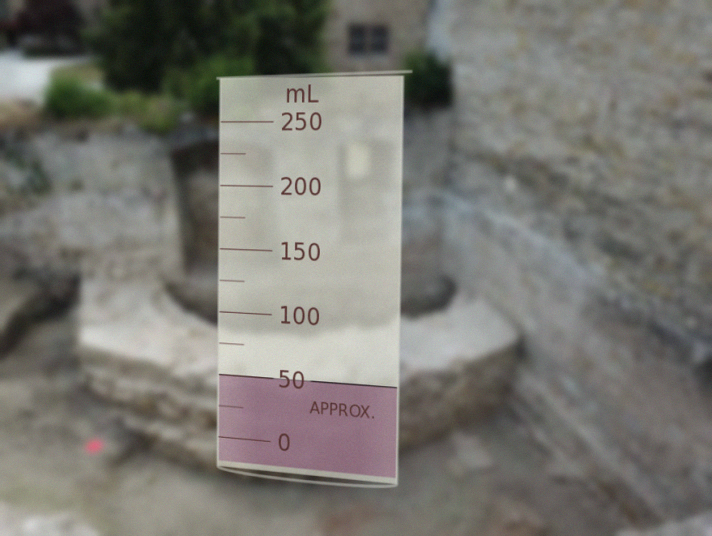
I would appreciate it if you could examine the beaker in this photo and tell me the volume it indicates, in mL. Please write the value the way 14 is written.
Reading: 50
